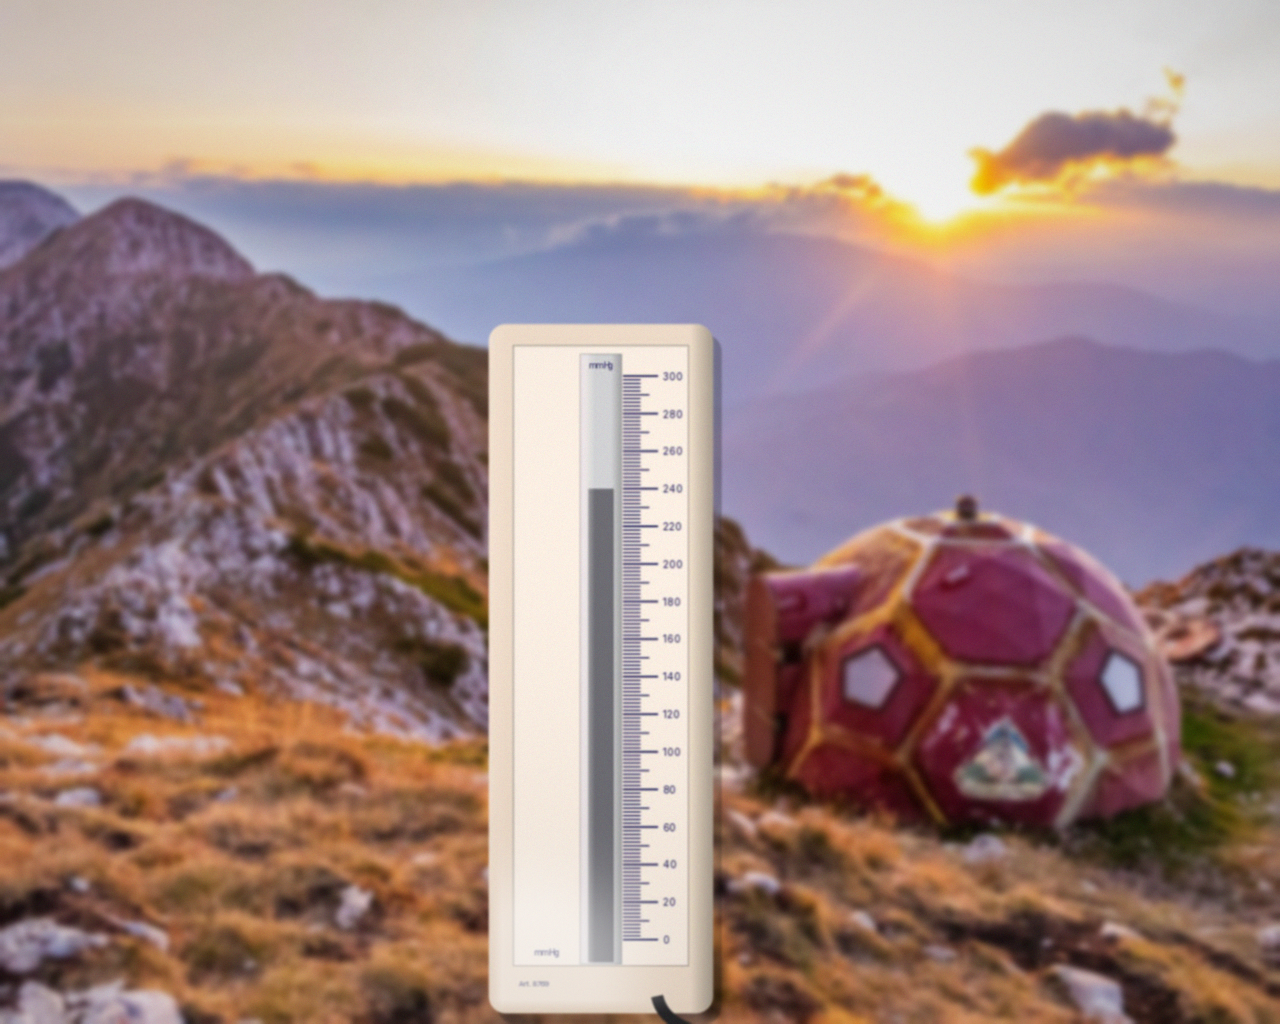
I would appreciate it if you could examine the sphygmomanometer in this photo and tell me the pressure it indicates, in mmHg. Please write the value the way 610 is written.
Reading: 240
